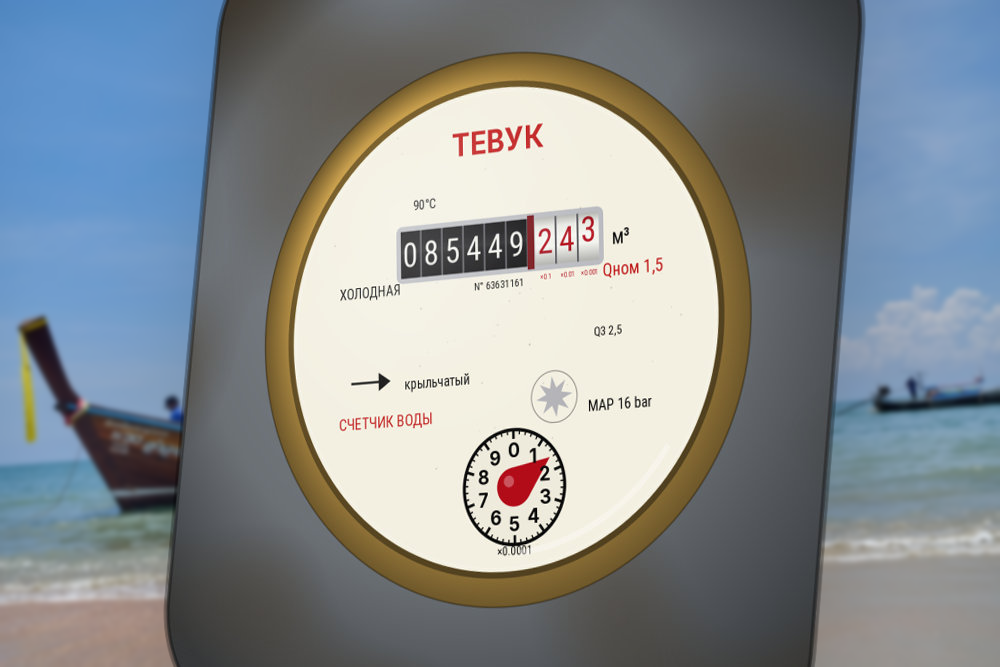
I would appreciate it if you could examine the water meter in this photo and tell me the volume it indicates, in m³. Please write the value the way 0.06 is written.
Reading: 85449.2431
